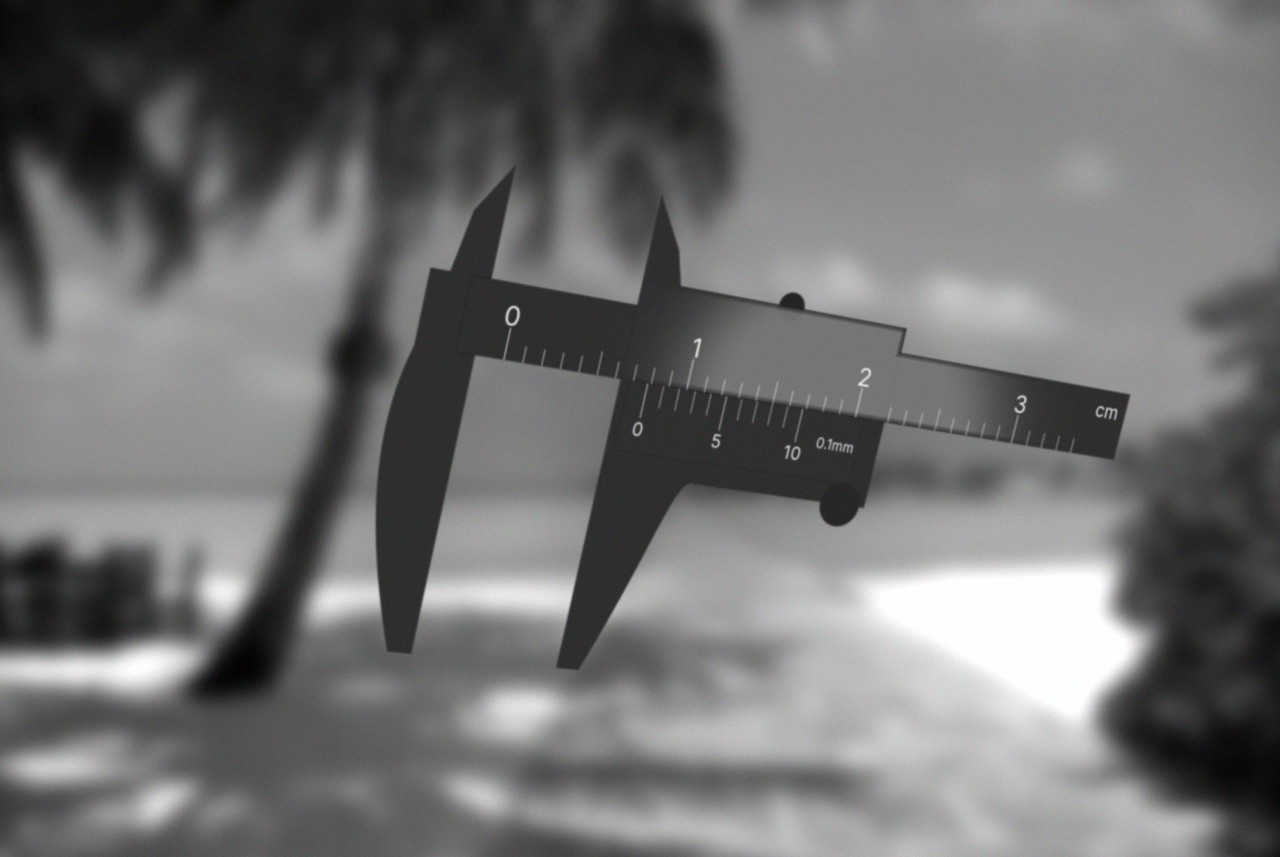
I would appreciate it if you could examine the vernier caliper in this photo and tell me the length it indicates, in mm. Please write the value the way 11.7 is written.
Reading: 7.8
